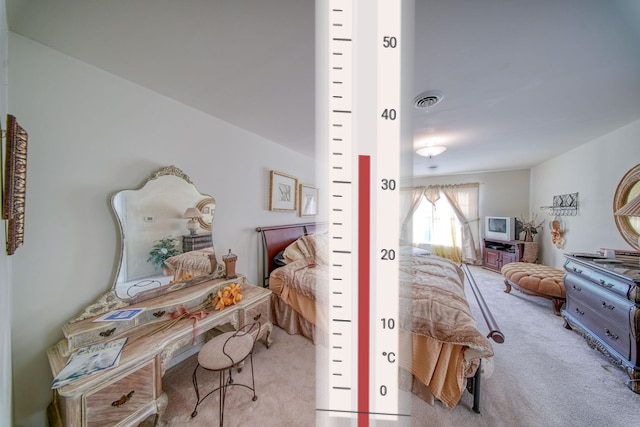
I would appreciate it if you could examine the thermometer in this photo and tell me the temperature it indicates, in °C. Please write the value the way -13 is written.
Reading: 34
